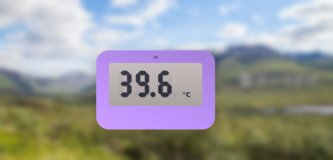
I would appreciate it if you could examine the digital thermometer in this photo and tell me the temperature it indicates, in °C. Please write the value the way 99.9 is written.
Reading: 39.6
